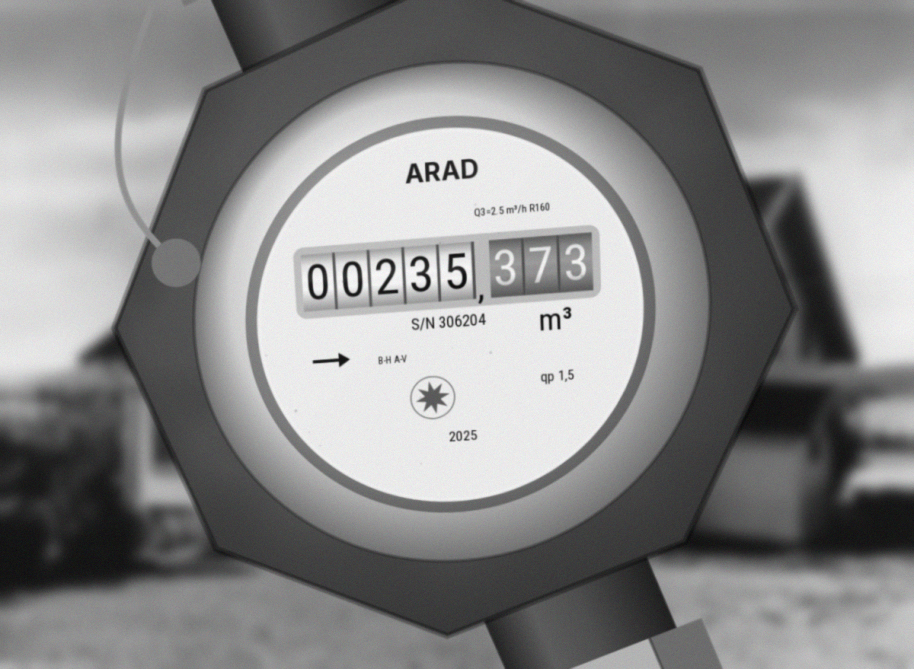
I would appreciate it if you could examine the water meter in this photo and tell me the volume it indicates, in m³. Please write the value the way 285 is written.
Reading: 235.373
